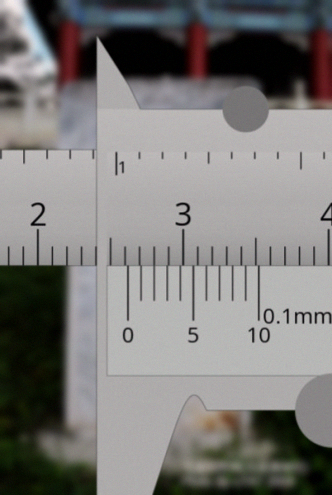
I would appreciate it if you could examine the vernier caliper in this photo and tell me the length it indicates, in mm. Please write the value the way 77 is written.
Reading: 26.2
